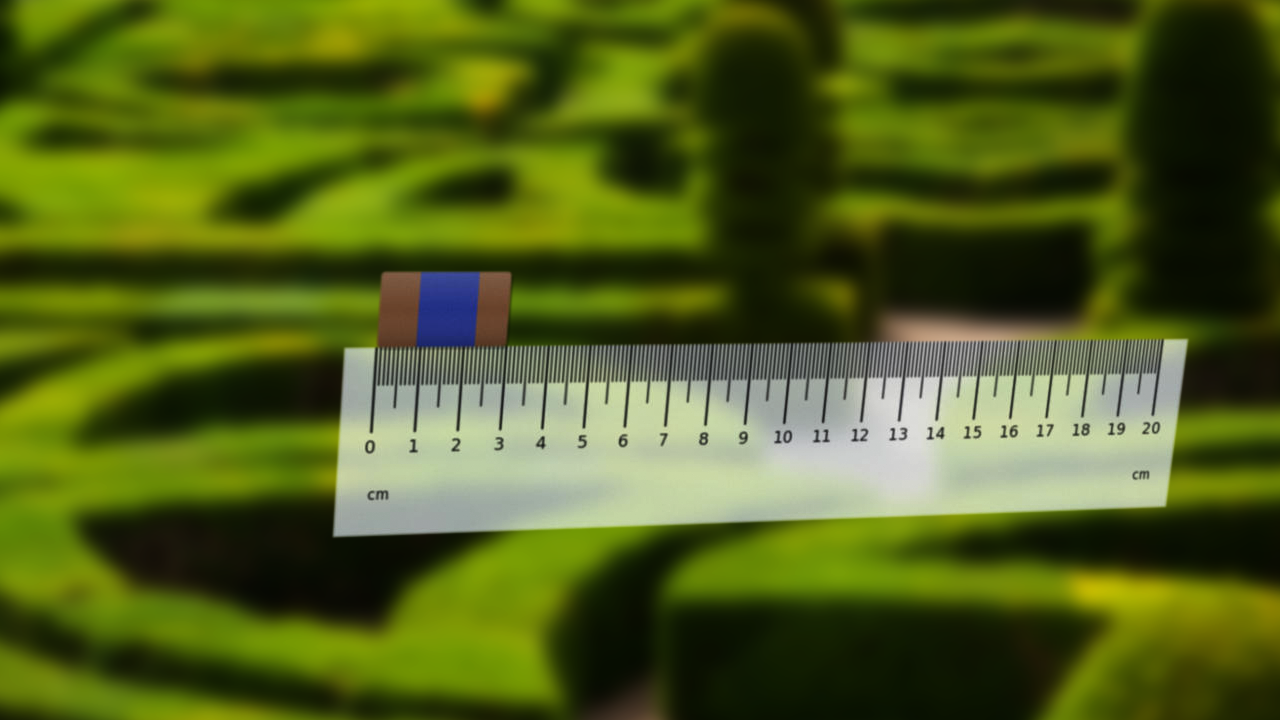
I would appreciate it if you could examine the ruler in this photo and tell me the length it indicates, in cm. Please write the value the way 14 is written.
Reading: 3
